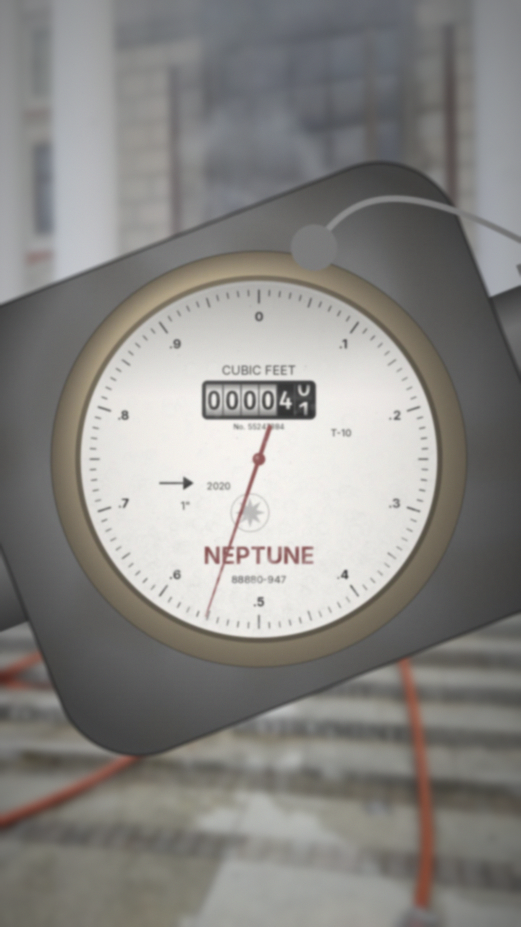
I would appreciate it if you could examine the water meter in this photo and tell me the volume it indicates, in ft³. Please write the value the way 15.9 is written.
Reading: 40.55
